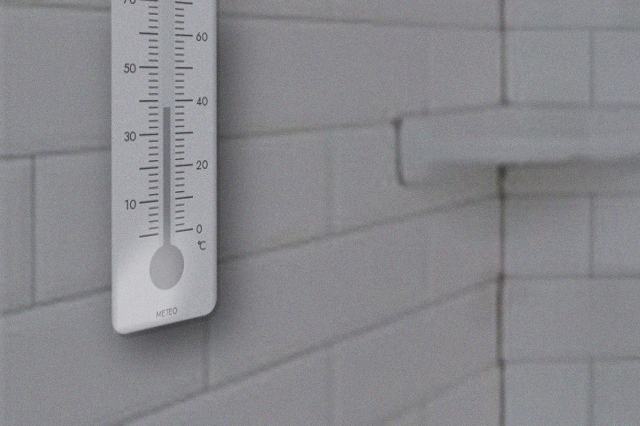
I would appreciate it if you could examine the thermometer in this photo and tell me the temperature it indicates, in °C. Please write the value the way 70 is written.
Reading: 38
